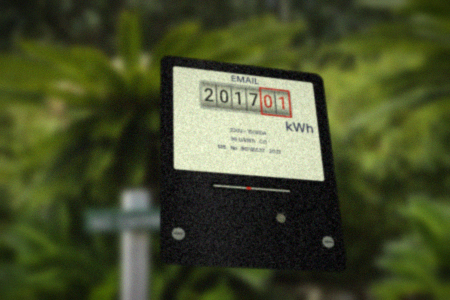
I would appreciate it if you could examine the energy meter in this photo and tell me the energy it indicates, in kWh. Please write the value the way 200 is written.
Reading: 2017.01
